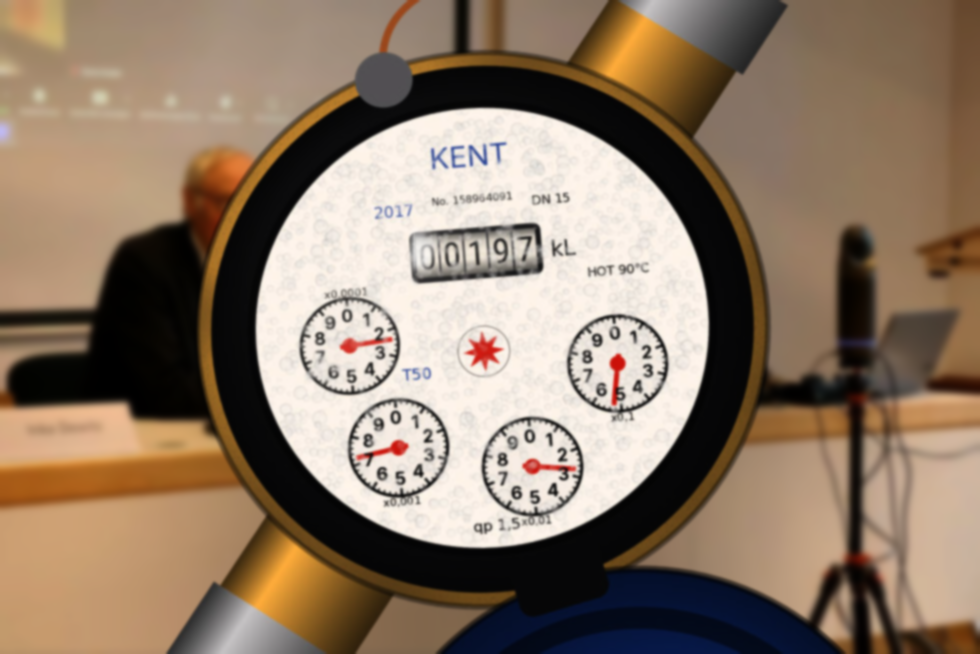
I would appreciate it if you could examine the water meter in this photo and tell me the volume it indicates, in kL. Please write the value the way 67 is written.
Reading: 197.5272
